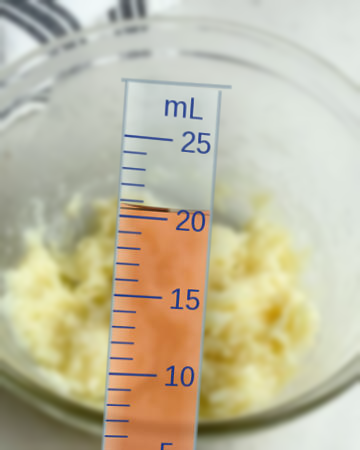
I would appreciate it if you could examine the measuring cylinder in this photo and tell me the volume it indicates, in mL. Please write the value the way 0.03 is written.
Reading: 20.5
